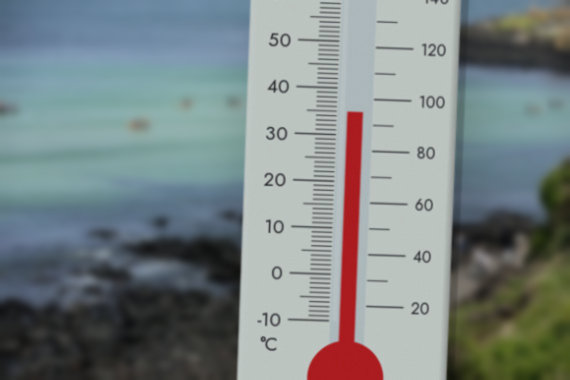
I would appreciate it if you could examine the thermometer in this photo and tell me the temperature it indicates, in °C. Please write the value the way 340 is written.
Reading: 35
